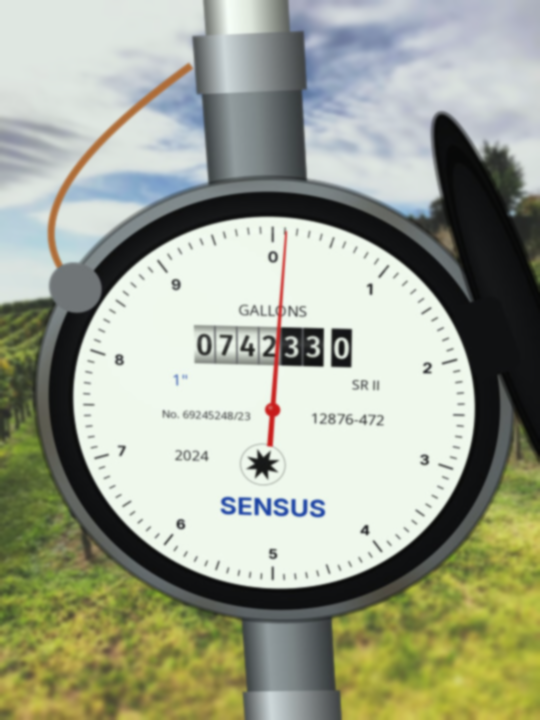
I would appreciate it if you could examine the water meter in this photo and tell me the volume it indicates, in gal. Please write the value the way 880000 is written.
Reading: 742330.1
